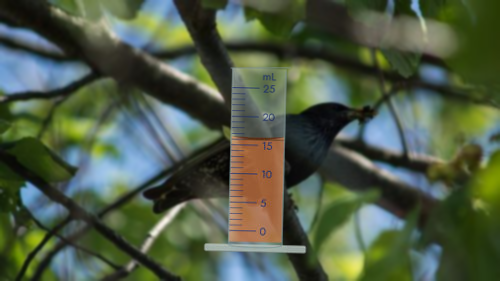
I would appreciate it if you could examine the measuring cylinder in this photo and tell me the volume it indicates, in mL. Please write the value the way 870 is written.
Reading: 16
